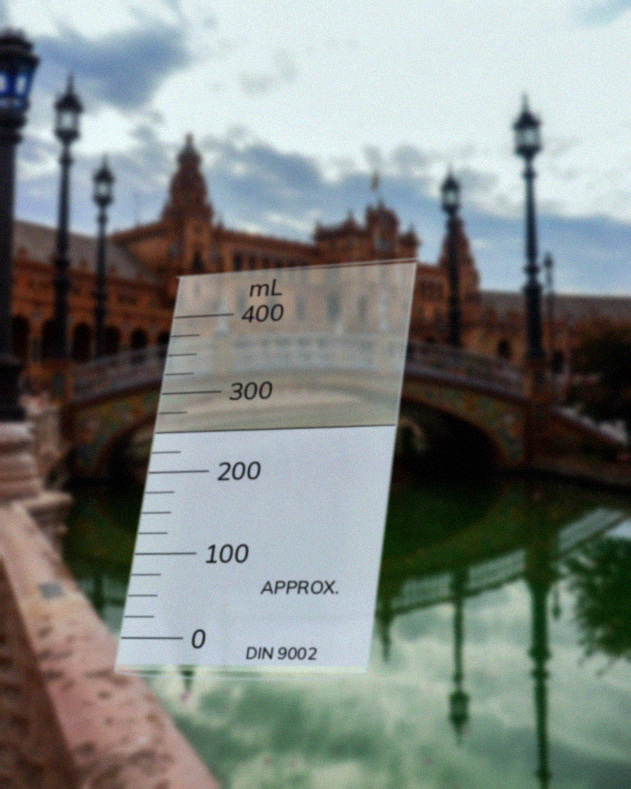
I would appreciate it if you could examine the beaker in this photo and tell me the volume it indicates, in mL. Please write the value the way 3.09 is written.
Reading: 250
